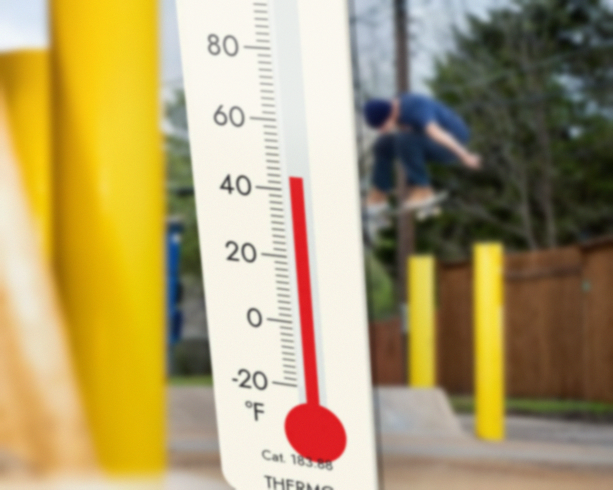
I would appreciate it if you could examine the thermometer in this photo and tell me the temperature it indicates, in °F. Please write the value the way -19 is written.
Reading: 44
